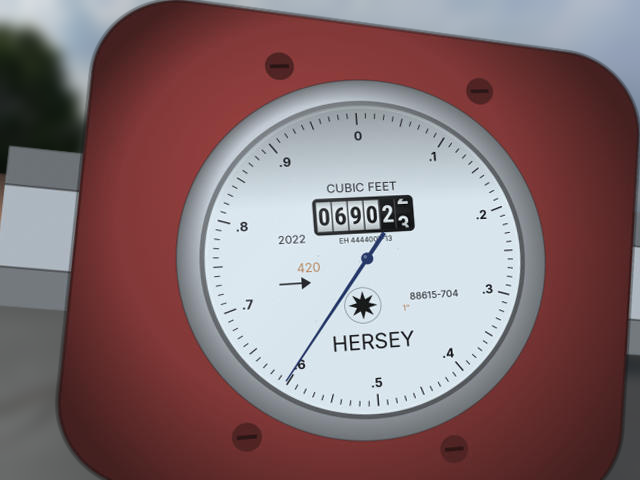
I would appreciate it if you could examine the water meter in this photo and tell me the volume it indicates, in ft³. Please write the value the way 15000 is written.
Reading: 69022.60
